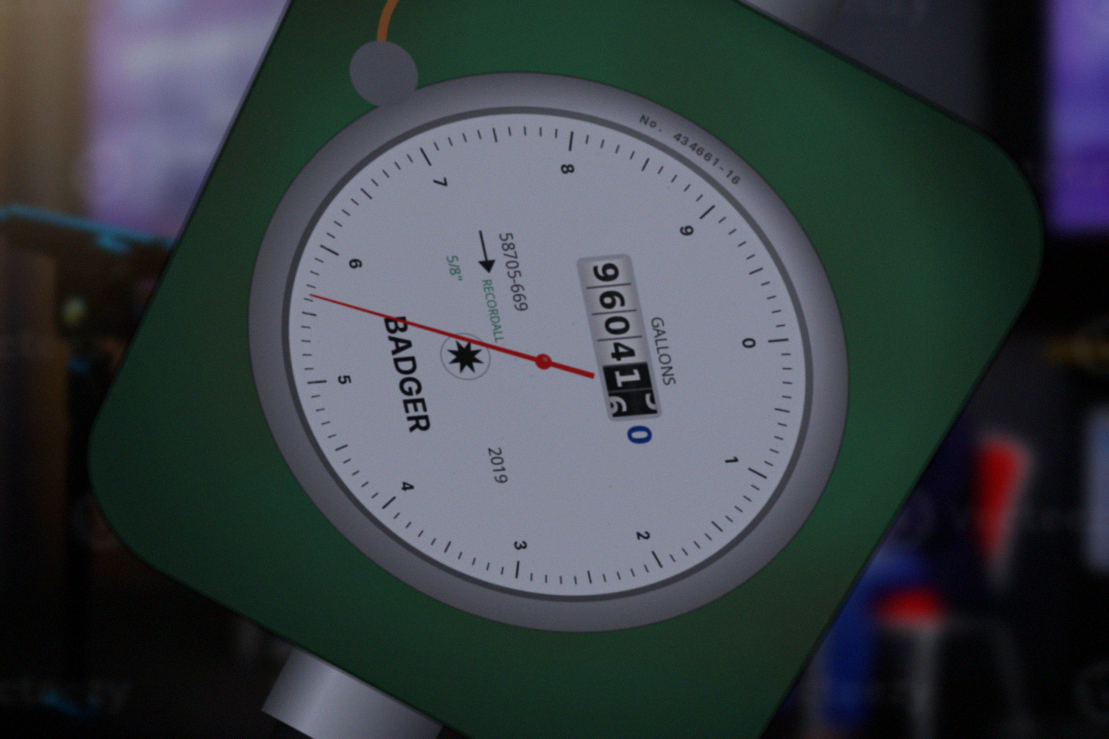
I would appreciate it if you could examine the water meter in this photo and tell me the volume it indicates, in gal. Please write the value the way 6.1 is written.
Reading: 9604155.6
